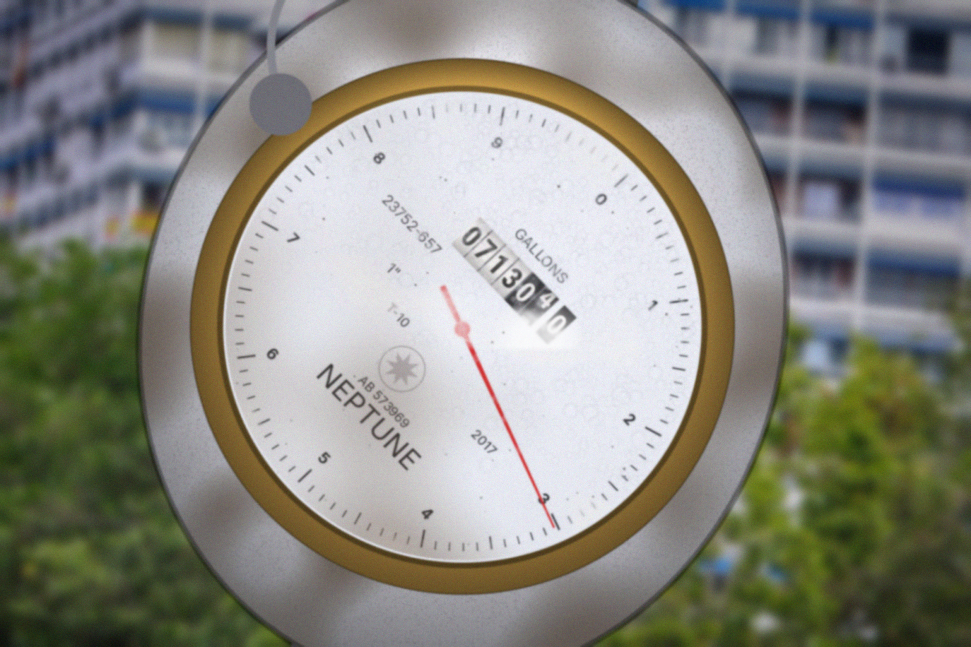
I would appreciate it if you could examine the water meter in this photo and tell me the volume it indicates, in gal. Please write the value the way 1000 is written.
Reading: 713043.0
